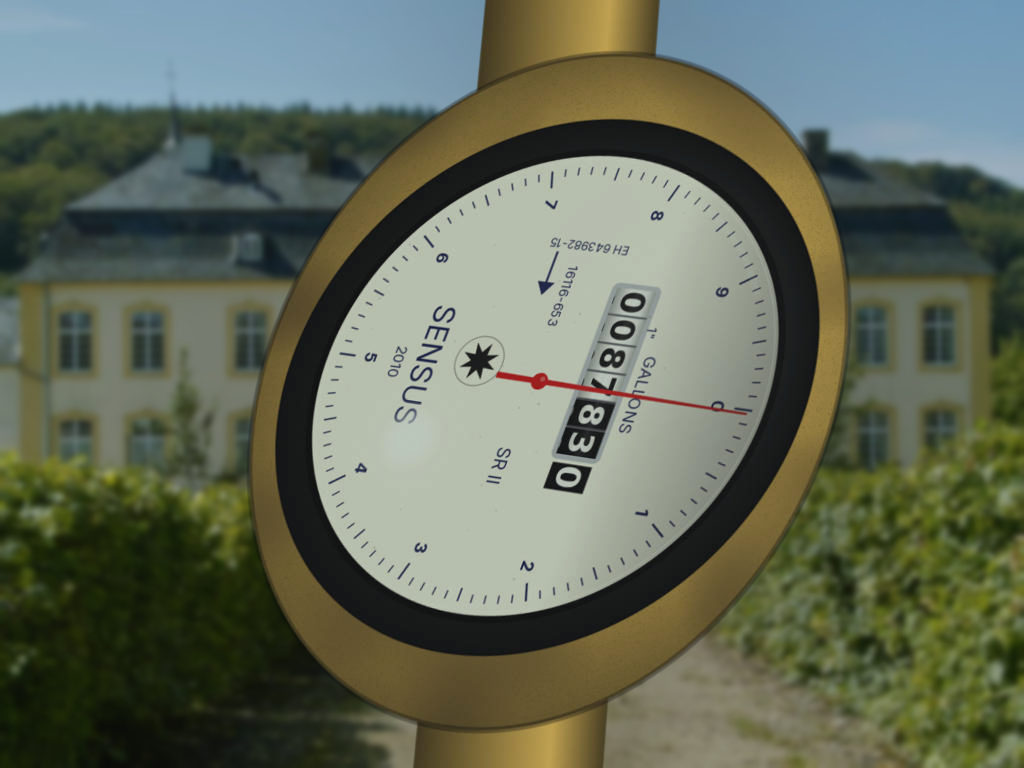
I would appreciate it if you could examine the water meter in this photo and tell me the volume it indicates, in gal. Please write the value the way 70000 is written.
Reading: 87830.0
